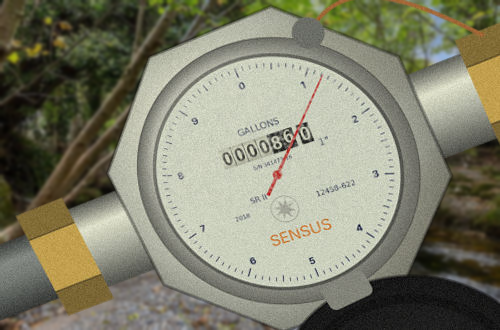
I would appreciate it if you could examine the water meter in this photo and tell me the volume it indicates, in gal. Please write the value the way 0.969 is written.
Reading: 861.2
